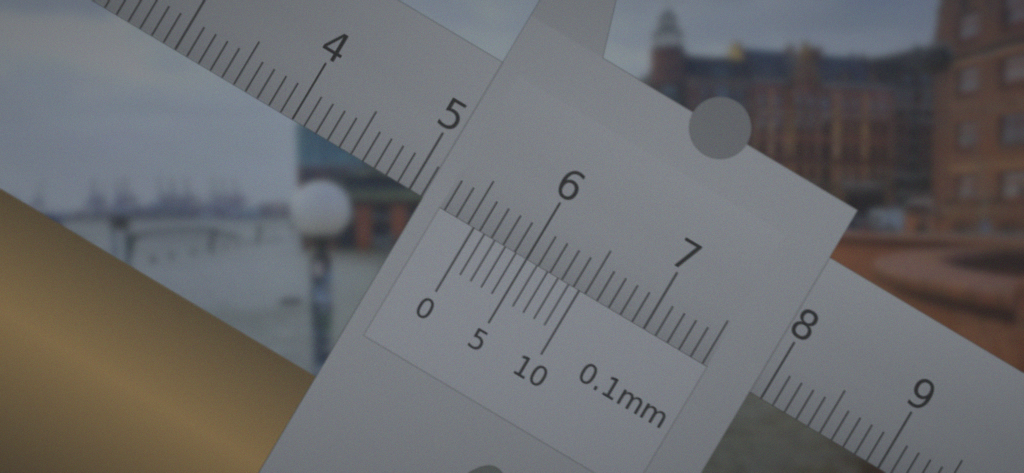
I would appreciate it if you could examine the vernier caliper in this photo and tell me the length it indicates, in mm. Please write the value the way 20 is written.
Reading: 55.5
